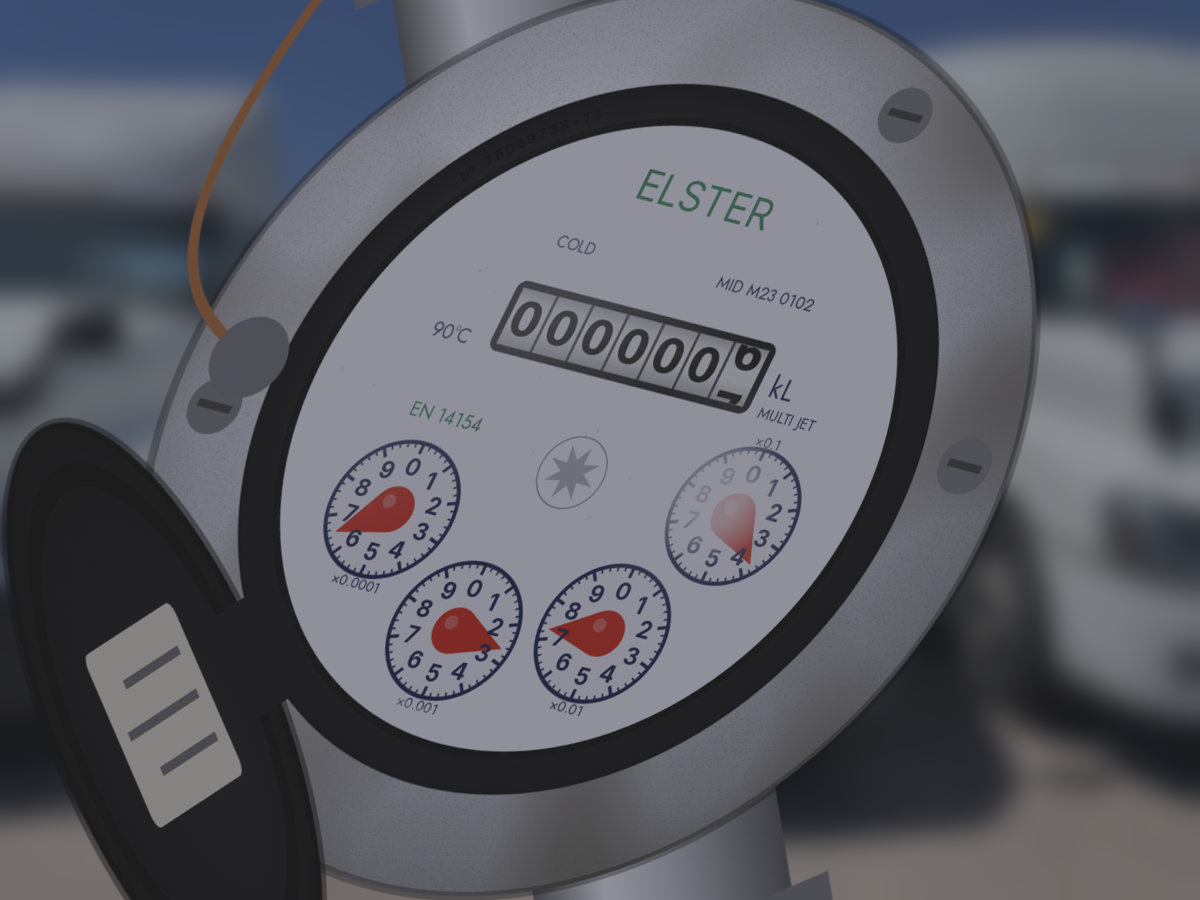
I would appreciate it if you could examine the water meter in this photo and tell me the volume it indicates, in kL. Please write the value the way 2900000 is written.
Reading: 6.3726
